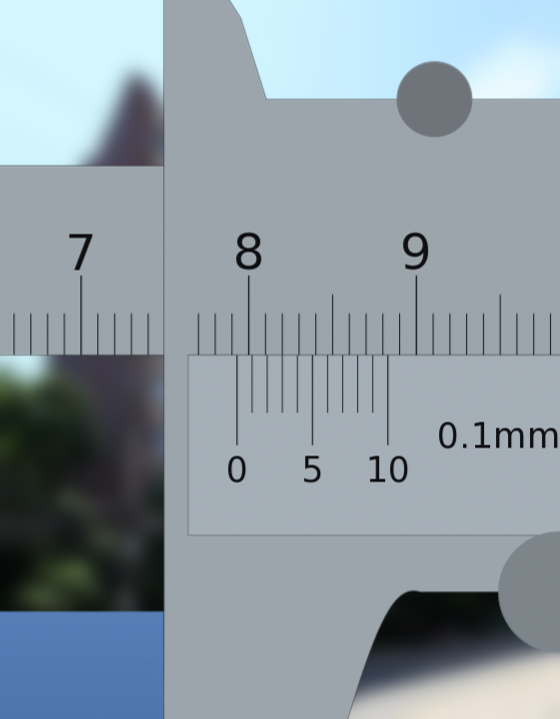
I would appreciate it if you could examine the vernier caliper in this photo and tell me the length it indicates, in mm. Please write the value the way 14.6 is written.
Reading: 79.3
